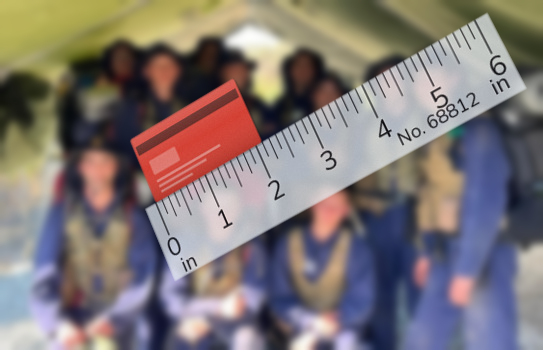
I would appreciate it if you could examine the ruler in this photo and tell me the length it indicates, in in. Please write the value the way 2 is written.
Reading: 2.125
